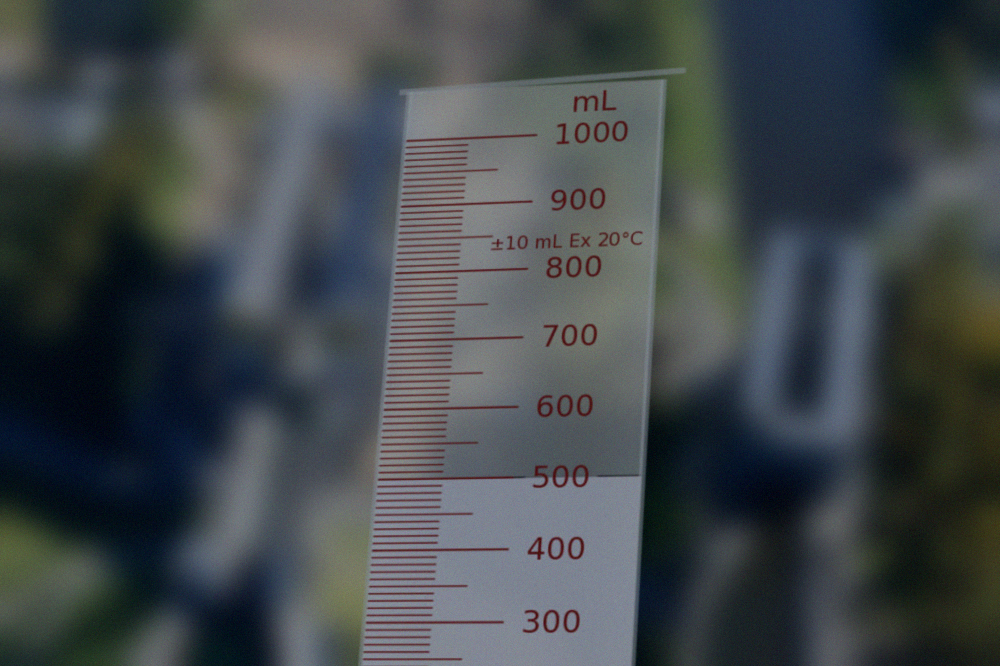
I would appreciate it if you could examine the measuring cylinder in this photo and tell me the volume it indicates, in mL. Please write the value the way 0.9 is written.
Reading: 500
